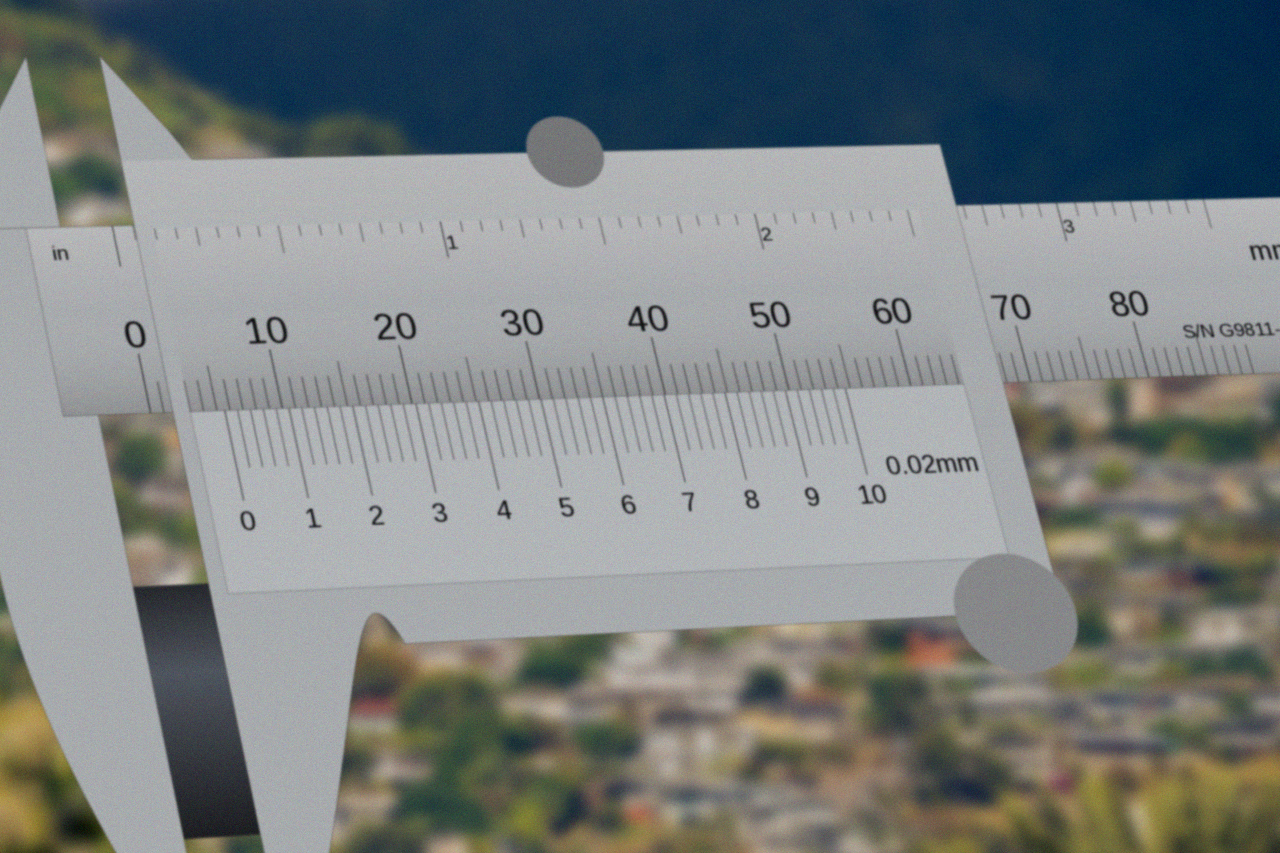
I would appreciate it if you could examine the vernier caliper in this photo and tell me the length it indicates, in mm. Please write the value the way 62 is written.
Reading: 5.6
